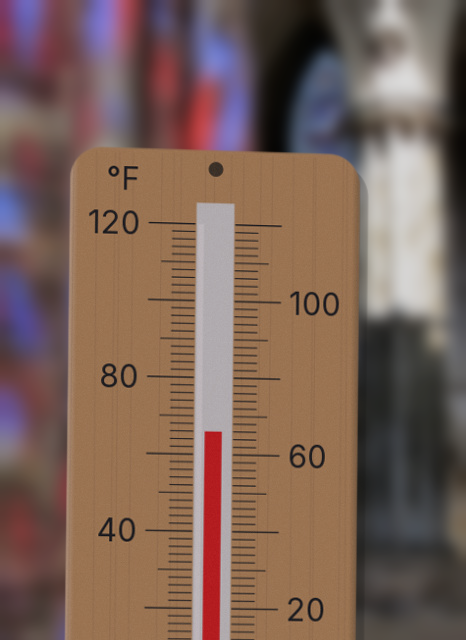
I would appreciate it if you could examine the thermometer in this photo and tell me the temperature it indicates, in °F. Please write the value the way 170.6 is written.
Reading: 66
